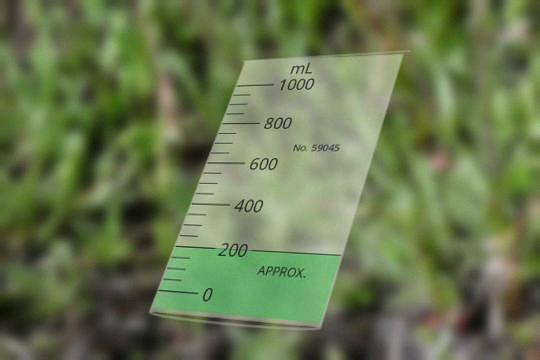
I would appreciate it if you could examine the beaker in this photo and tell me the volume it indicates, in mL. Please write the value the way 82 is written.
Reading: 200
